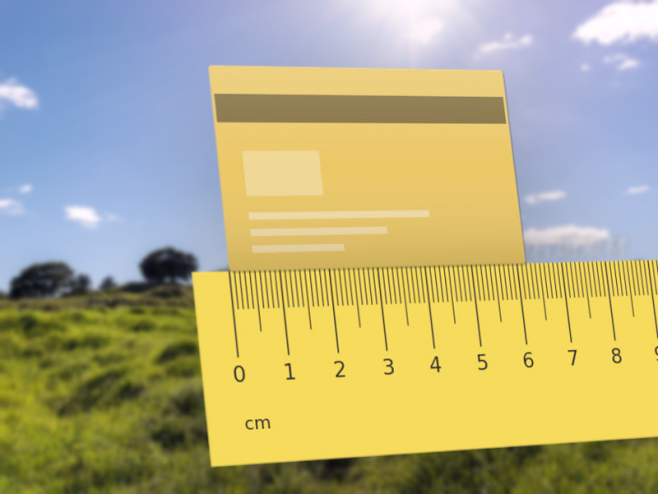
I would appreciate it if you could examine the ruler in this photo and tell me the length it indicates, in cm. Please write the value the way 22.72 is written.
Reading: 6.2
